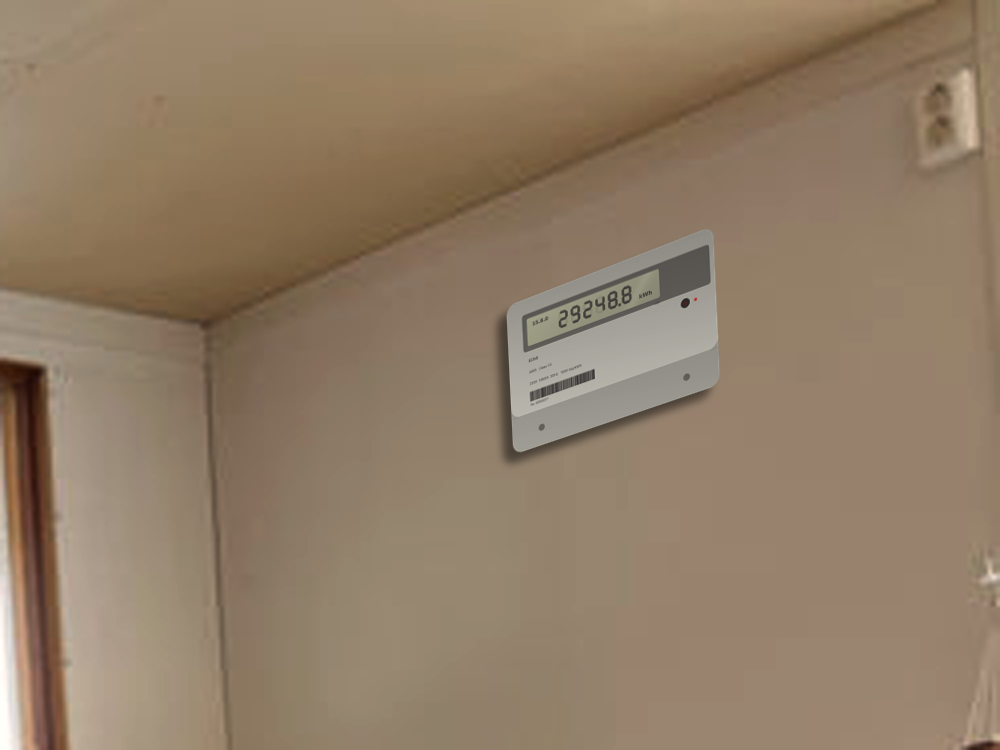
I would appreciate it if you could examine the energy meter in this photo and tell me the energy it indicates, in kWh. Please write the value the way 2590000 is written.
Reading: 29248.8
